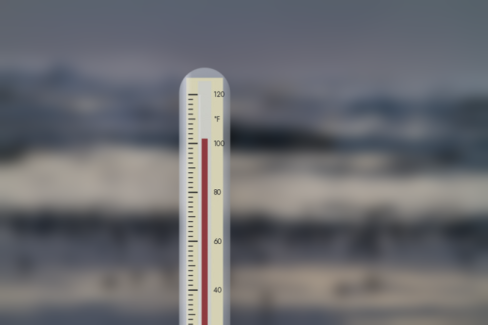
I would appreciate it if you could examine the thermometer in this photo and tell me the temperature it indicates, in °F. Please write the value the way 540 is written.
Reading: 102
